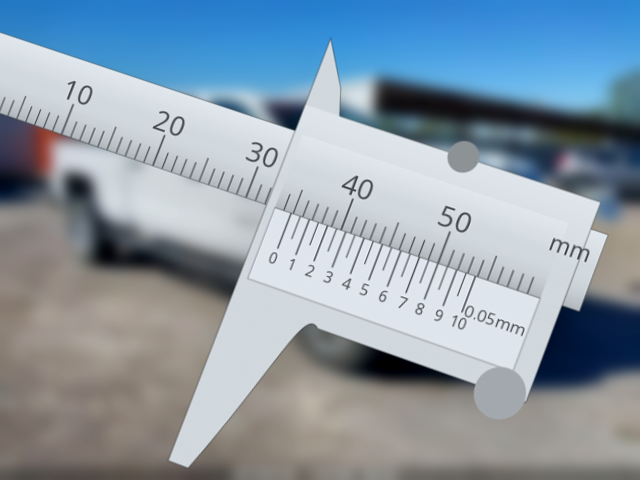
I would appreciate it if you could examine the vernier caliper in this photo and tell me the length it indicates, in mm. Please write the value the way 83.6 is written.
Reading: 34.8
